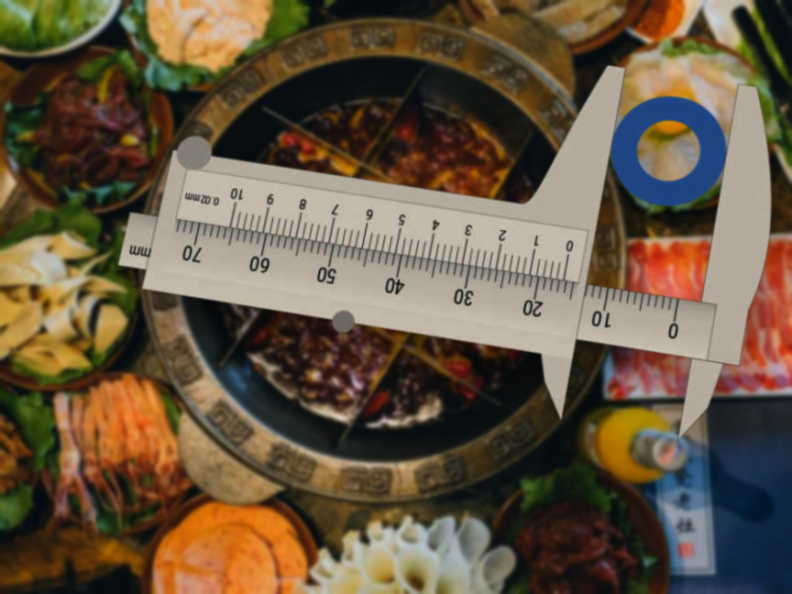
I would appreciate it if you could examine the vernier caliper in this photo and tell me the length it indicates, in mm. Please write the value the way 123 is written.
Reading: 16.4
